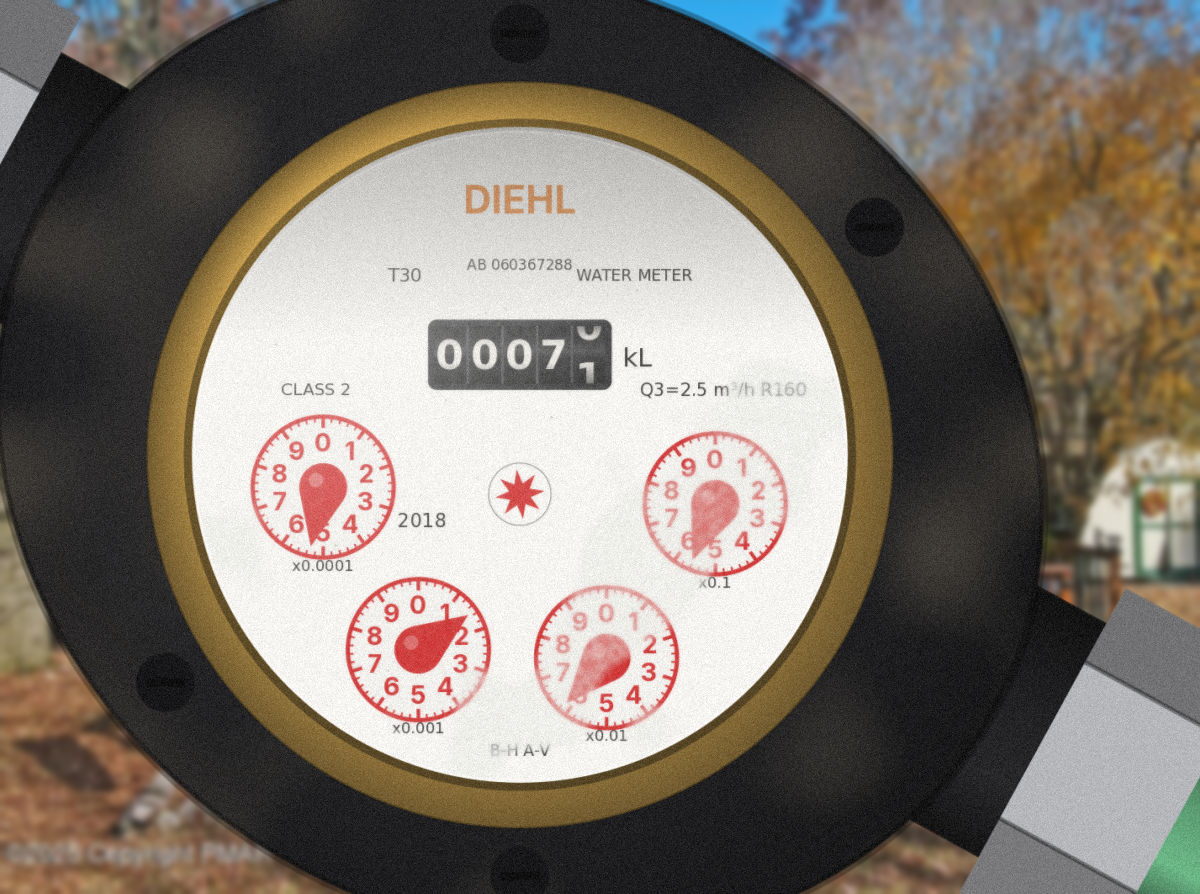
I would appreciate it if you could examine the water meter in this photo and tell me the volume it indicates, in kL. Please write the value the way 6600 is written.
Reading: 70.5615
